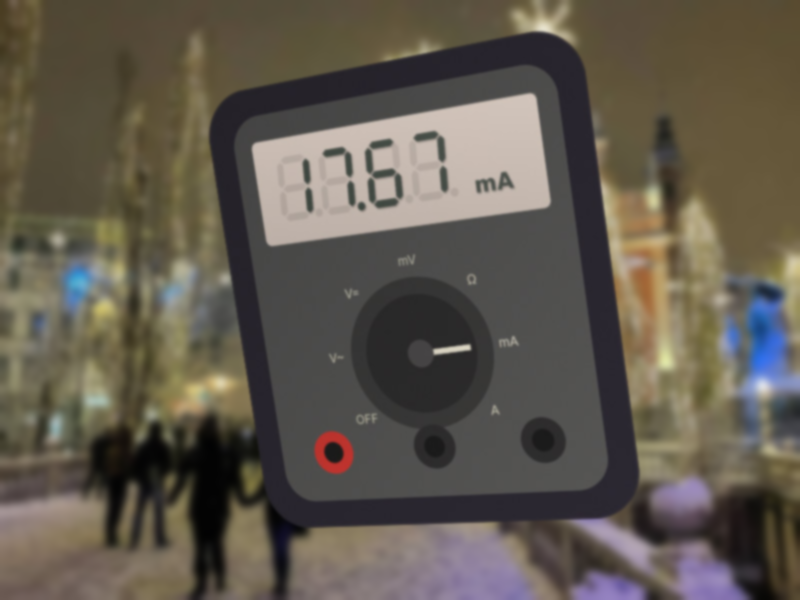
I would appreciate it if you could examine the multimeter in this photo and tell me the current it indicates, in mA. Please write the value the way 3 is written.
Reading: 17.67
